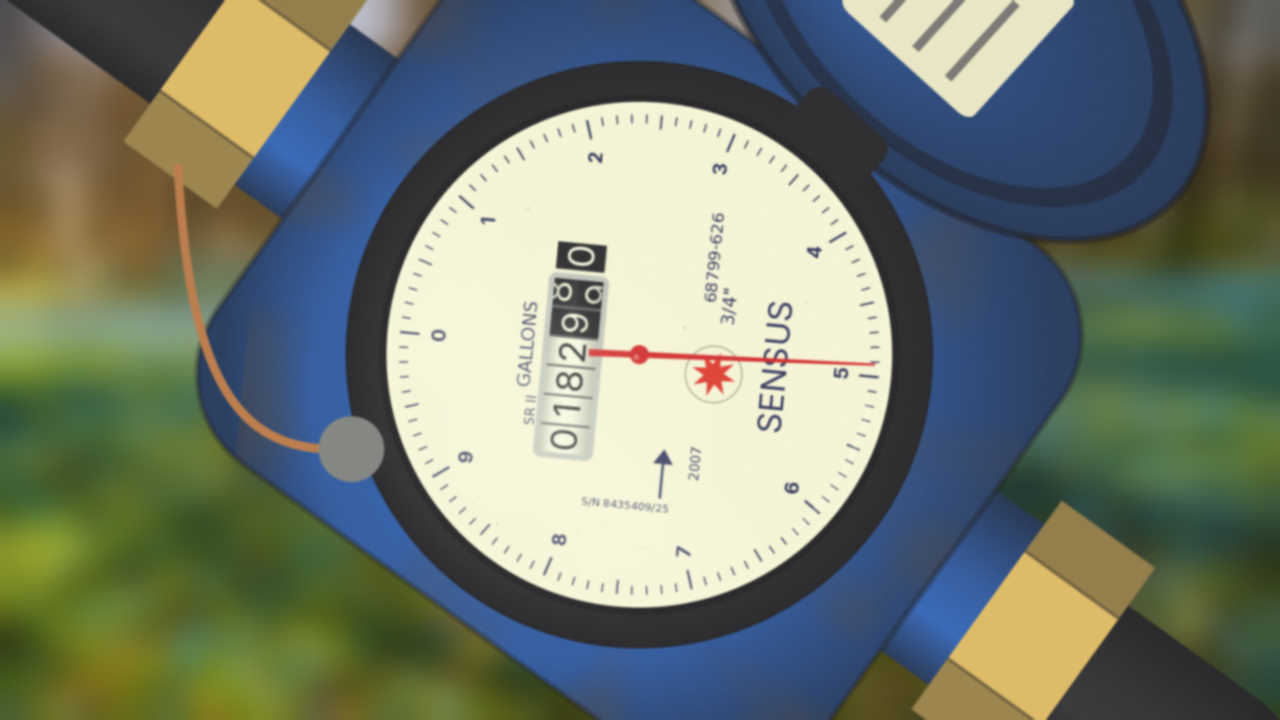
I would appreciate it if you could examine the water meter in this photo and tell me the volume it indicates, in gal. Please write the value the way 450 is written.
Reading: 182984.9
